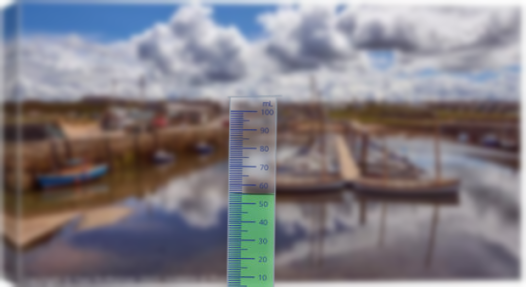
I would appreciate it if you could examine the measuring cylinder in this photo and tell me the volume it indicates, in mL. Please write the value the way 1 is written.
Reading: 55
